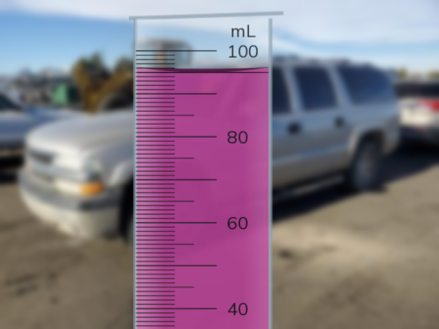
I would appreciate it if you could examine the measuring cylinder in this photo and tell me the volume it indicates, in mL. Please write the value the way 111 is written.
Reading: 95
